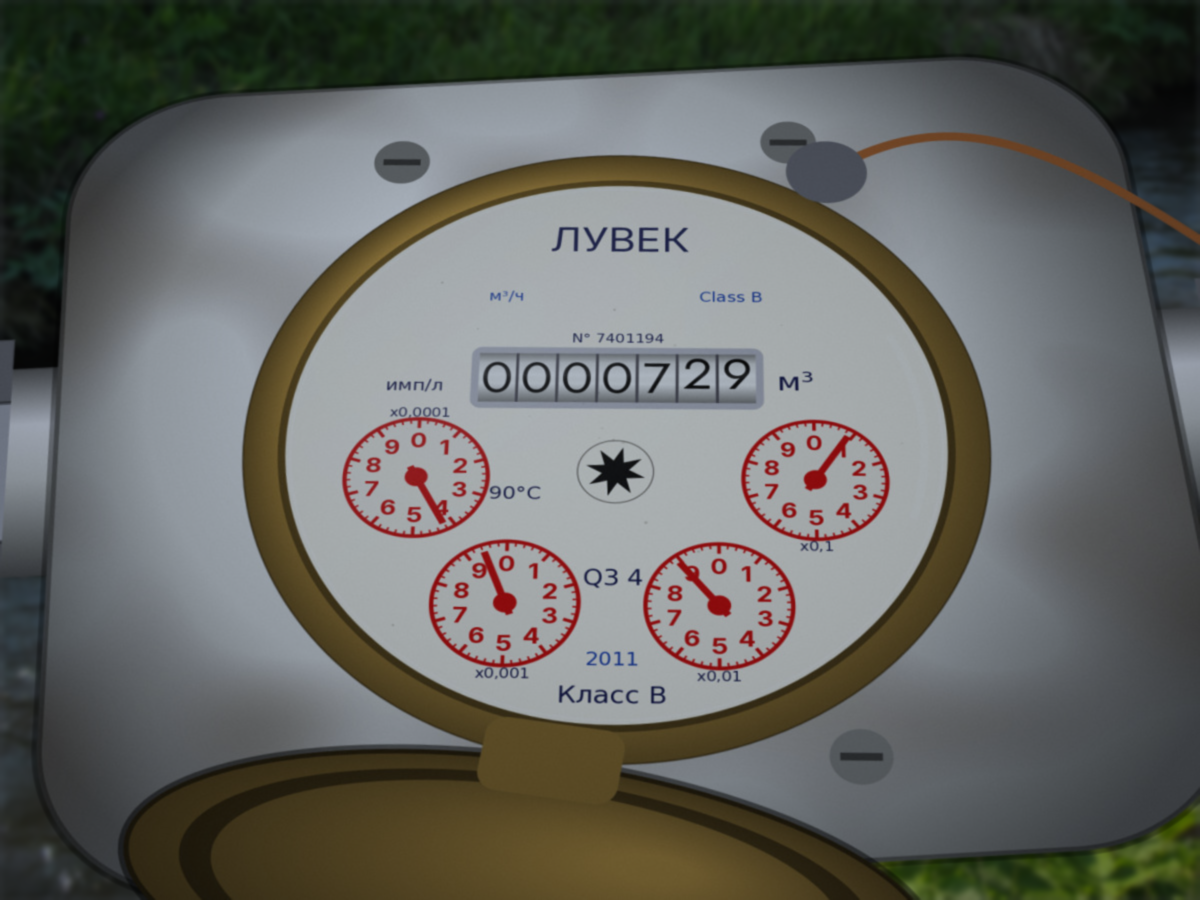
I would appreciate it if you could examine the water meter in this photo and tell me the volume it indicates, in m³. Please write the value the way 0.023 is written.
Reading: 729.0894
